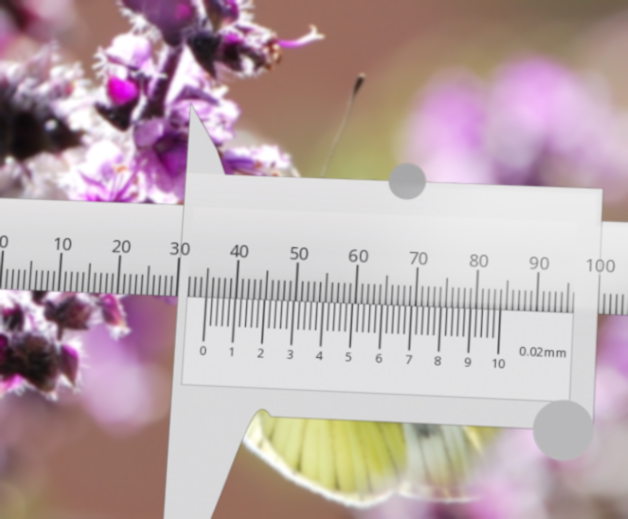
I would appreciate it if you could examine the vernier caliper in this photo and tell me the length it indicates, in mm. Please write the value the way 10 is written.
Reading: 35.0
